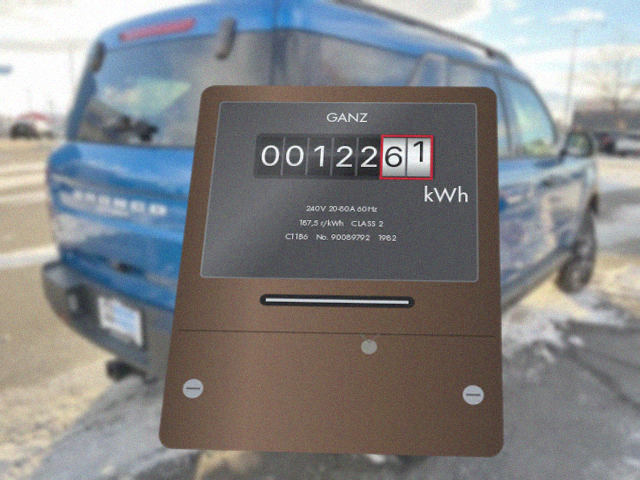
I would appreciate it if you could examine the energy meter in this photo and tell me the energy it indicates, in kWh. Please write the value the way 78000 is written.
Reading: 122.61
